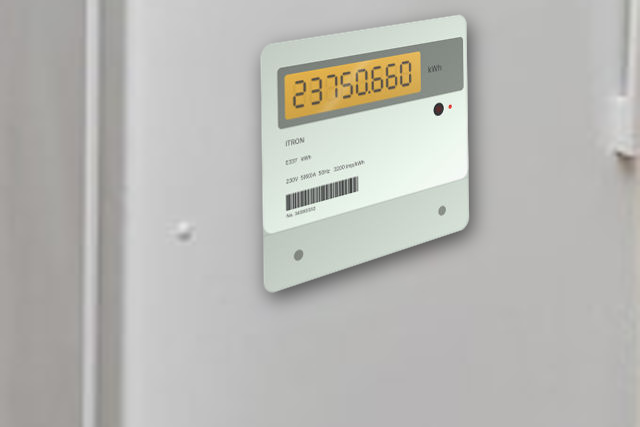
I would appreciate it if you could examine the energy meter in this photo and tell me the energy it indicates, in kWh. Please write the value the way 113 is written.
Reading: 23750.660
